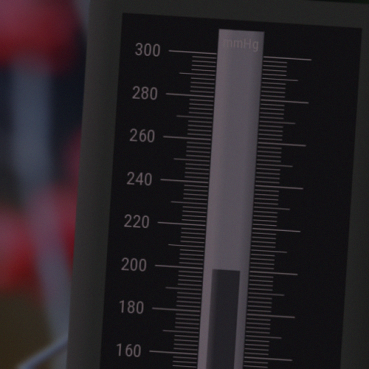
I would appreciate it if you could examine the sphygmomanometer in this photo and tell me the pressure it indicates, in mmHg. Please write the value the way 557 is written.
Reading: 200
